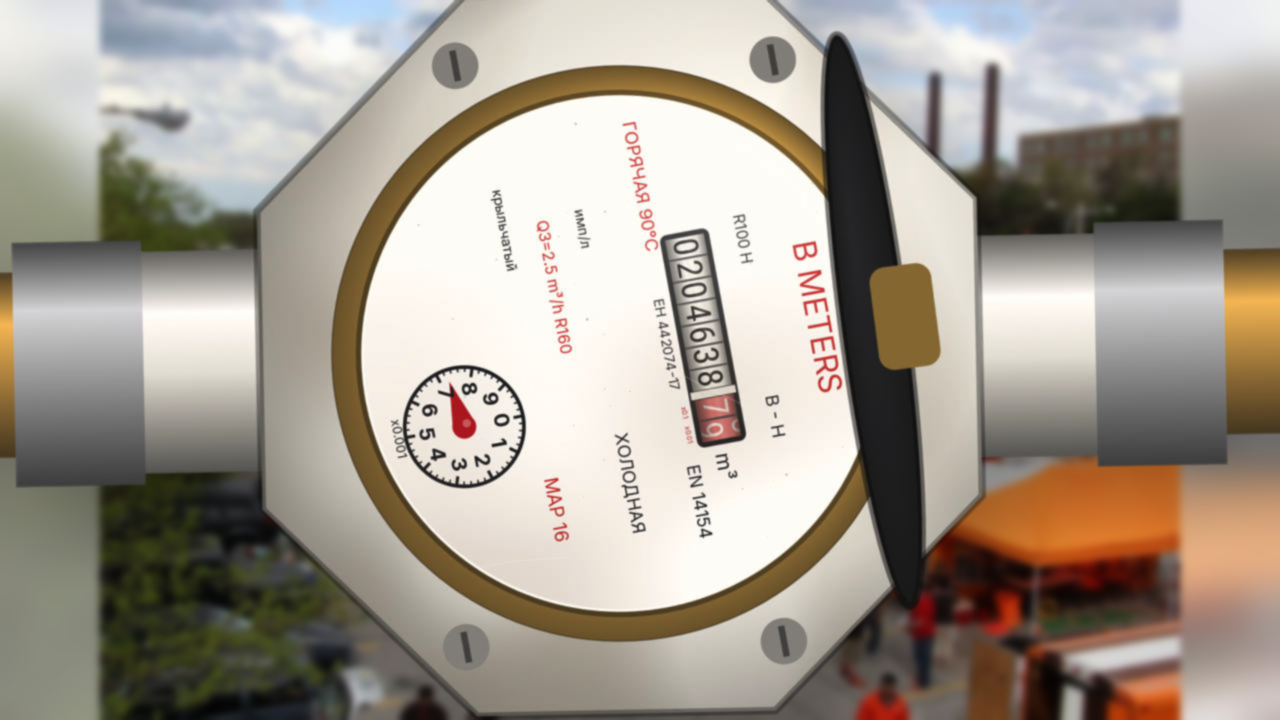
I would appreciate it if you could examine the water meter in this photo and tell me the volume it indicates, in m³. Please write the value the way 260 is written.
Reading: 204638.787
